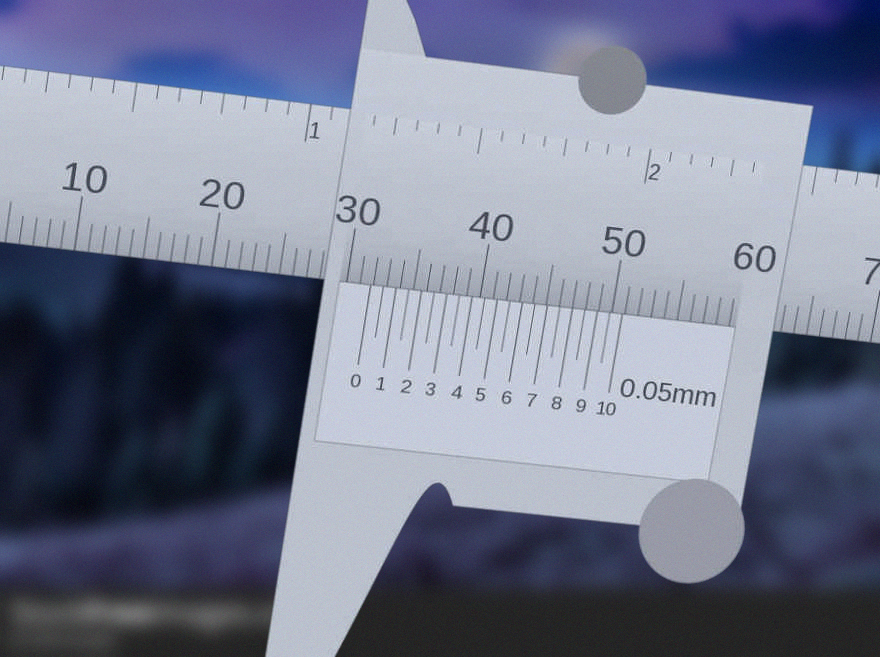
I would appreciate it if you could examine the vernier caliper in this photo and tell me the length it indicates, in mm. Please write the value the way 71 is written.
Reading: 31.8
